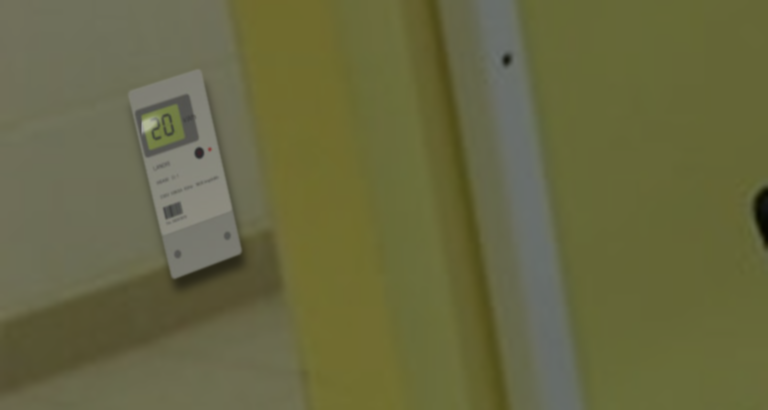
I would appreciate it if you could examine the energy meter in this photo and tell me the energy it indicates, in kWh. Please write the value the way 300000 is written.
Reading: 20
